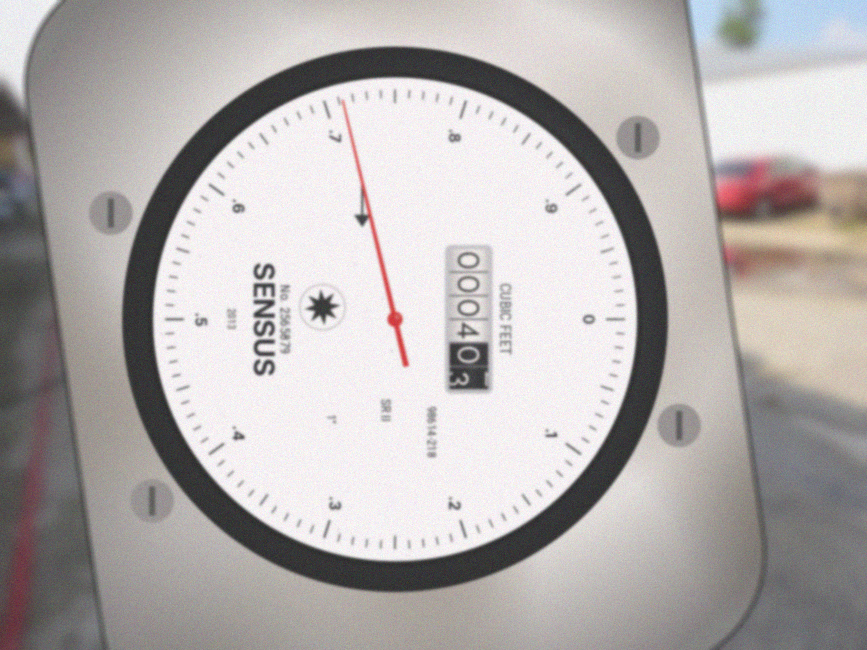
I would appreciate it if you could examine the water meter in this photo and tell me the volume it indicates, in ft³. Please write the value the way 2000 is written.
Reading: 402.71
